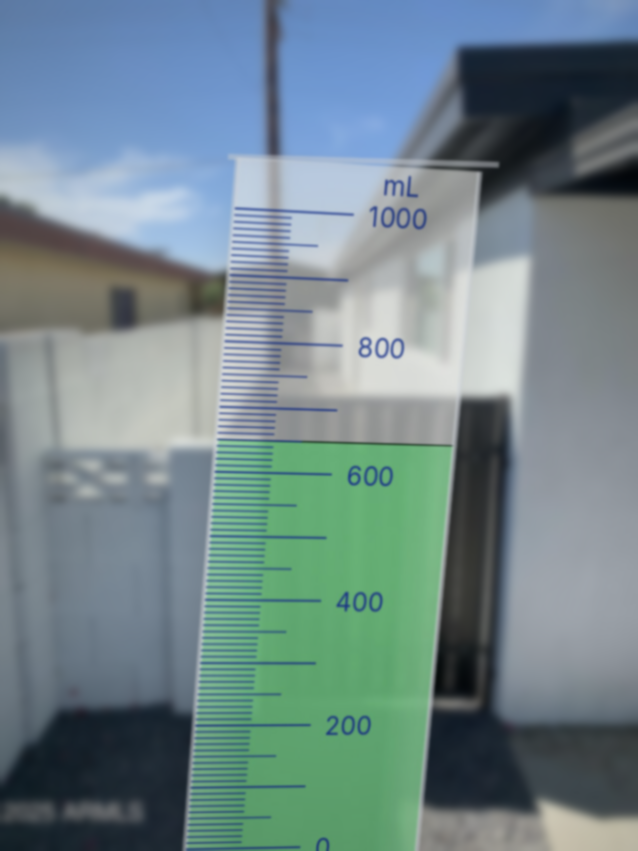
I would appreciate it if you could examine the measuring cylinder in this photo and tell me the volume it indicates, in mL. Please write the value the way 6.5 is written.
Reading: 650
